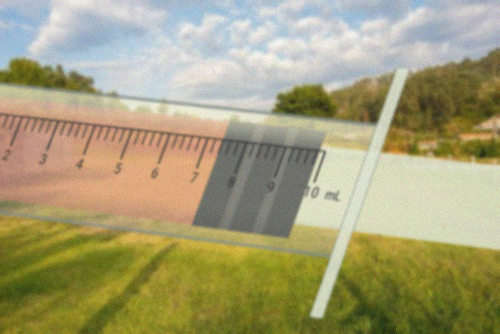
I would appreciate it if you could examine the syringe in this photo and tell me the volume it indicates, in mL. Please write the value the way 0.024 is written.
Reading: 7.4
